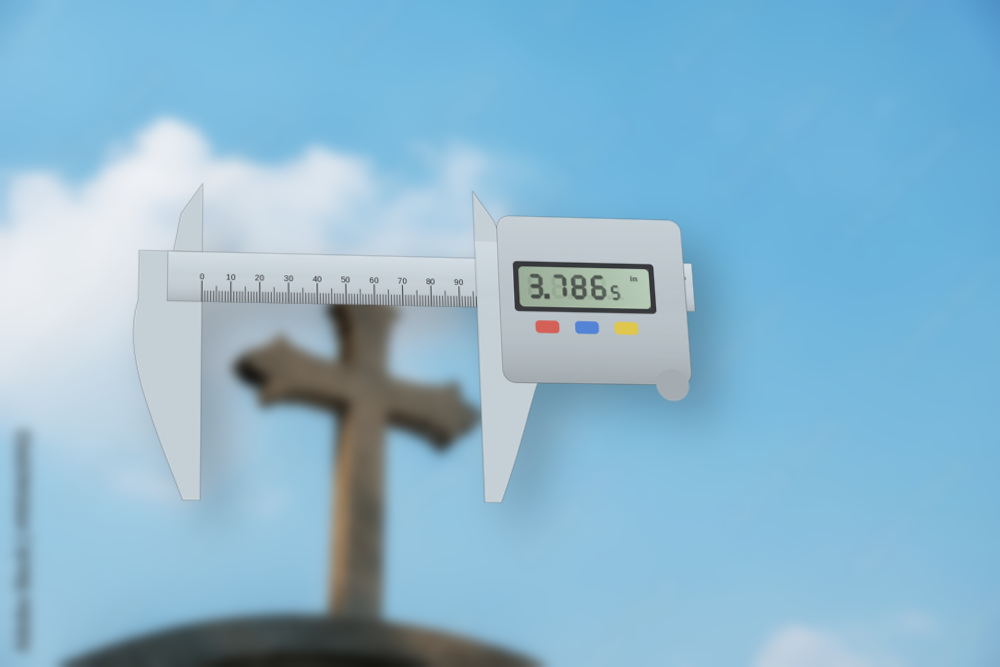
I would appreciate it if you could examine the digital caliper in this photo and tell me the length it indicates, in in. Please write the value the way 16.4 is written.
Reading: 3.7865
